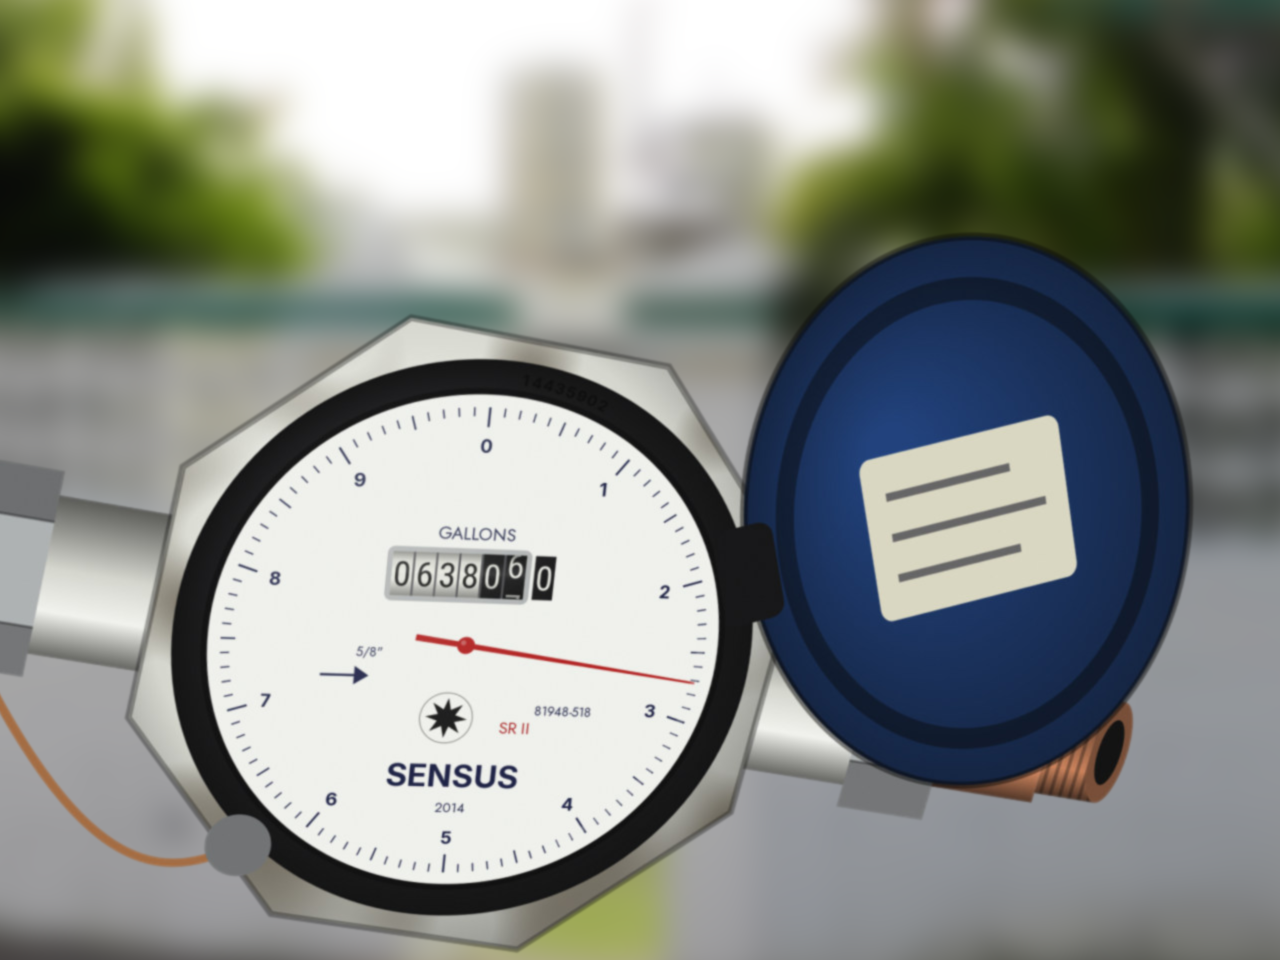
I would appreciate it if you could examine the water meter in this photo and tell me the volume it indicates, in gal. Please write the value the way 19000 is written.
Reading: 638062.7
